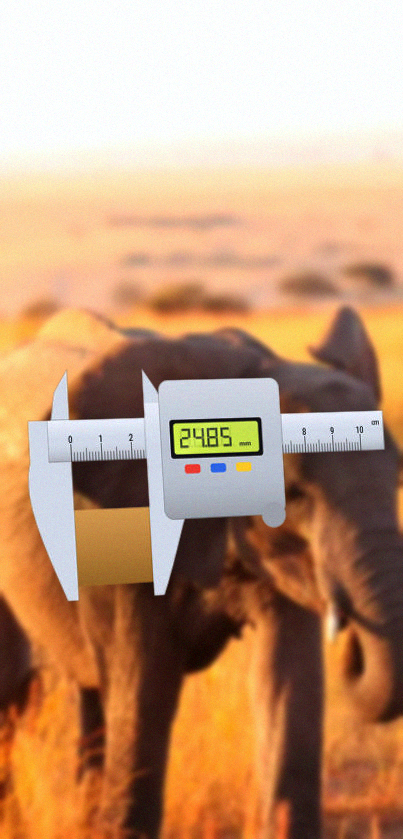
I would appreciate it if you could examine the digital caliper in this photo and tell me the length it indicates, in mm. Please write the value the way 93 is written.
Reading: 24.85
